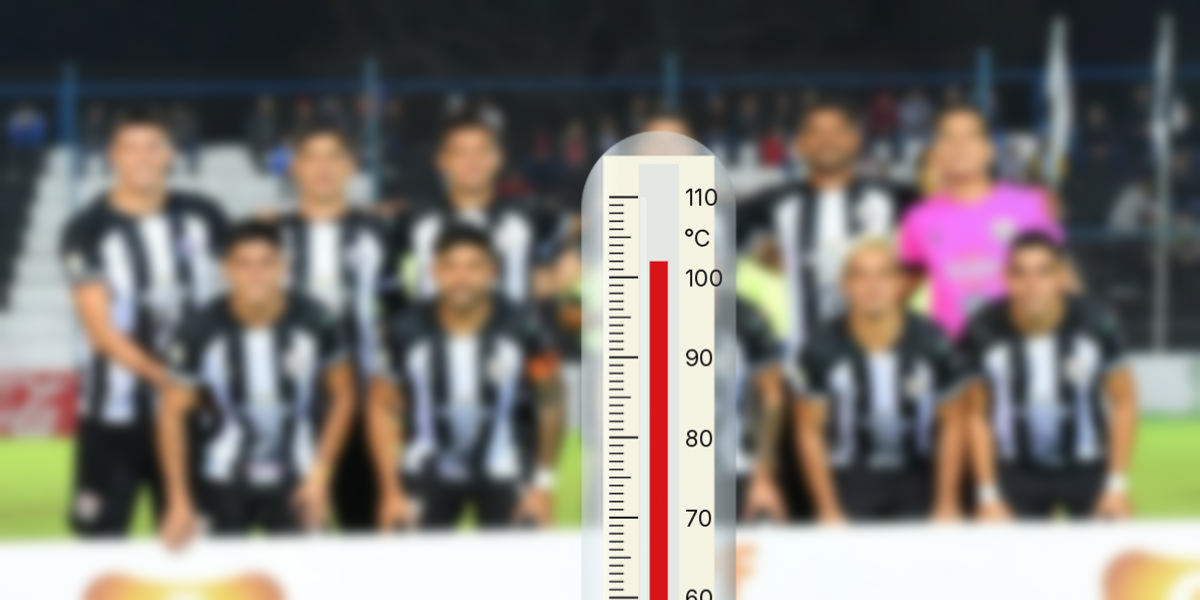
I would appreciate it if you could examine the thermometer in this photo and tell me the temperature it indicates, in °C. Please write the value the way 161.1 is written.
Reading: 102
